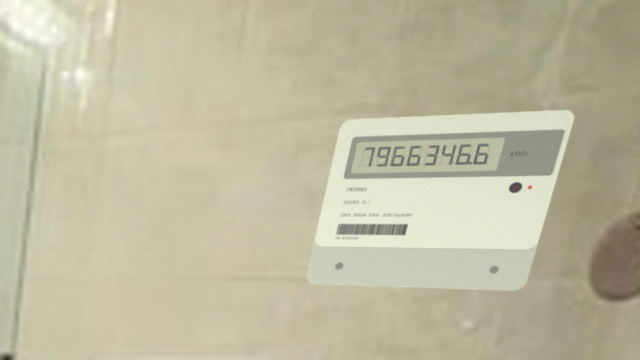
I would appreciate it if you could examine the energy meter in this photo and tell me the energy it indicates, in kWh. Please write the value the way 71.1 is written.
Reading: 7966346.6
